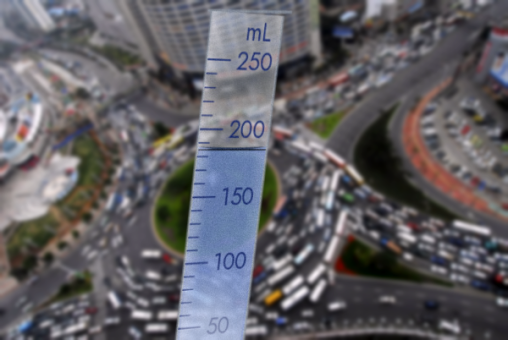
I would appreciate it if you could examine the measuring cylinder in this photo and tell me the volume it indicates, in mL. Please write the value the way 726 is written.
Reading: 185
